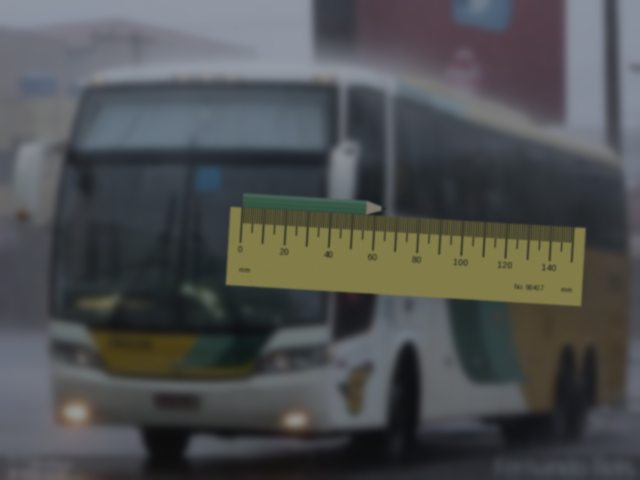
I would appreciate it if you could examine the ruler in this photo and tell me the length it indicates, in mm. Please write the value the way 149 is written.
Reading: 65
